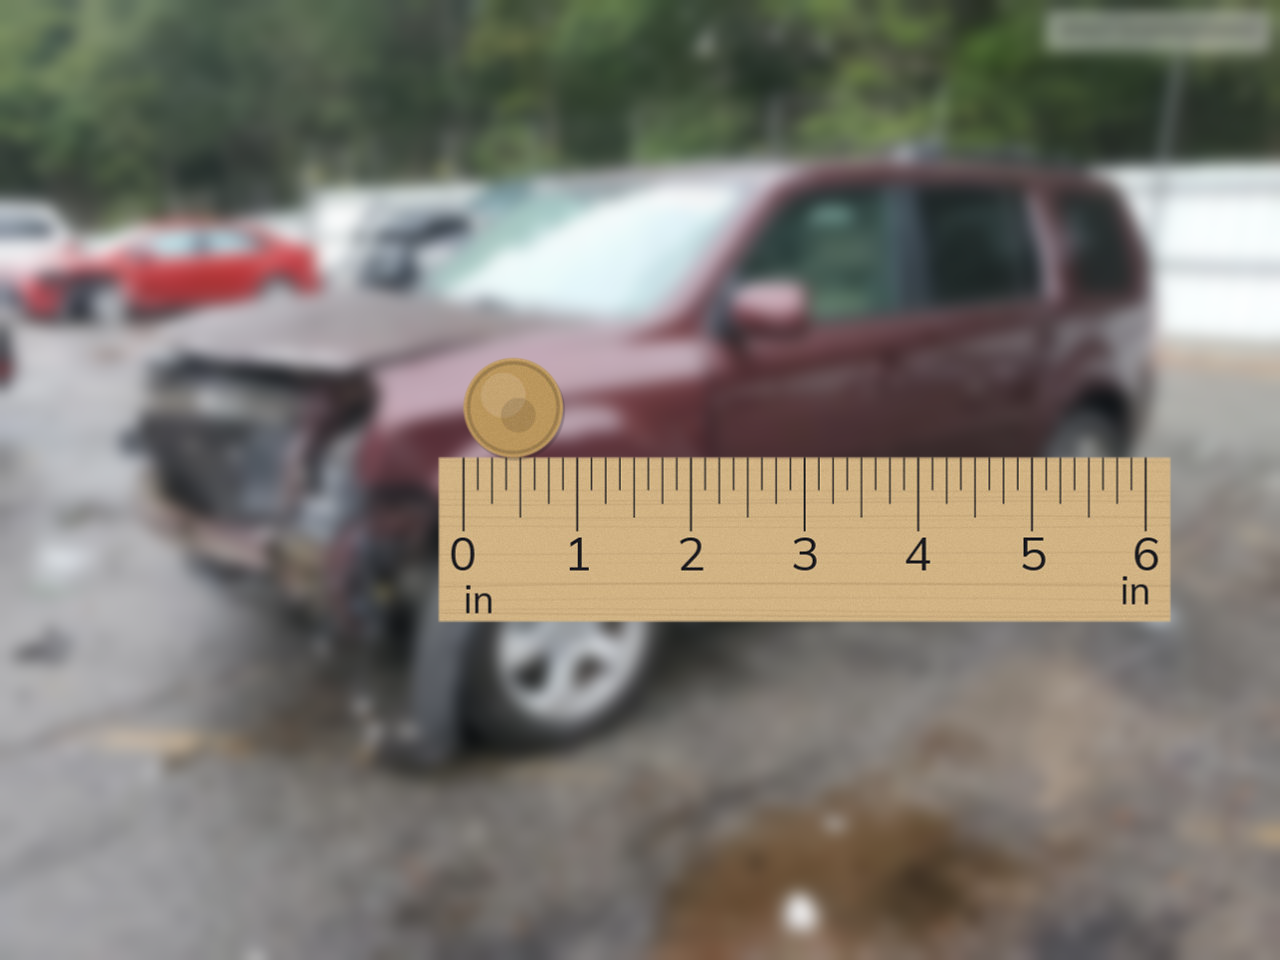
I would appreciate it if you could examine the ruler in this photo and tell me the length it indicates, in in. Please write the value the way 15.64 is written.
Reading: 0.875
